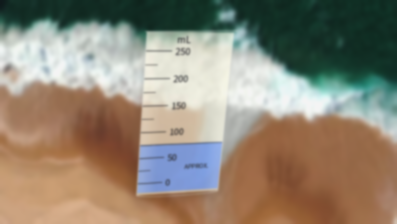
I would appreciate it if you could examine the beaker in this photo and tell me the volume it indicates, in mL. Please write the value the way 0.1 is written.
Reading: 75
